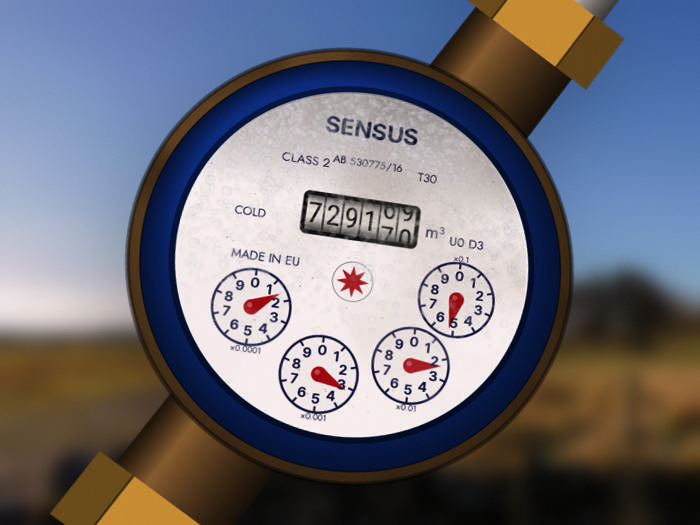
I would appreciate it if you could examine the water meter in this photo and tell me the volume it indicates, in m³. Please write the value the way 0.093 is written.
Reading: 729169.5231
